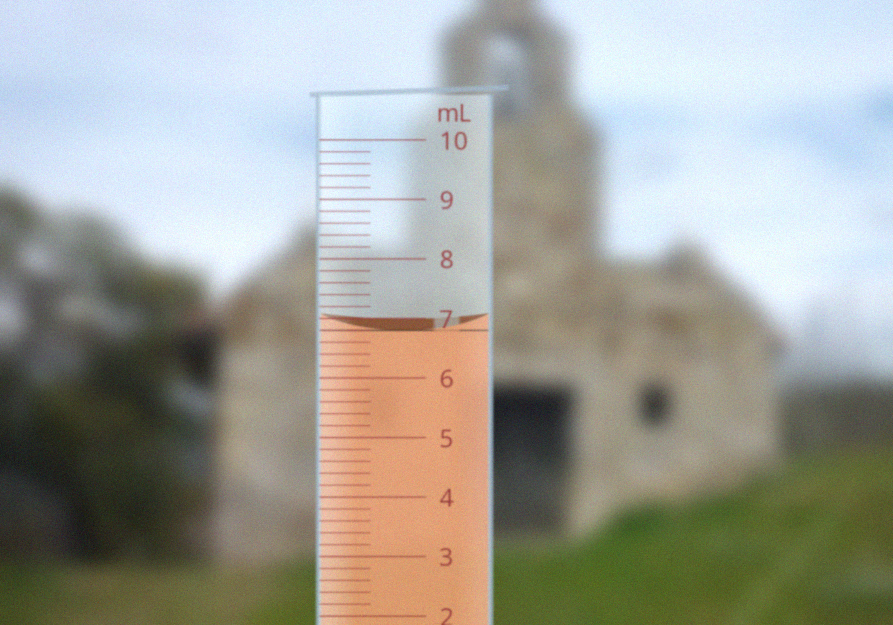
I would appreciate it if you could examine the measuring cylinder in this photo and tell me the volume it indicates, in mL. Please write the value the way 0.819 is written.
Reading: 6.8
